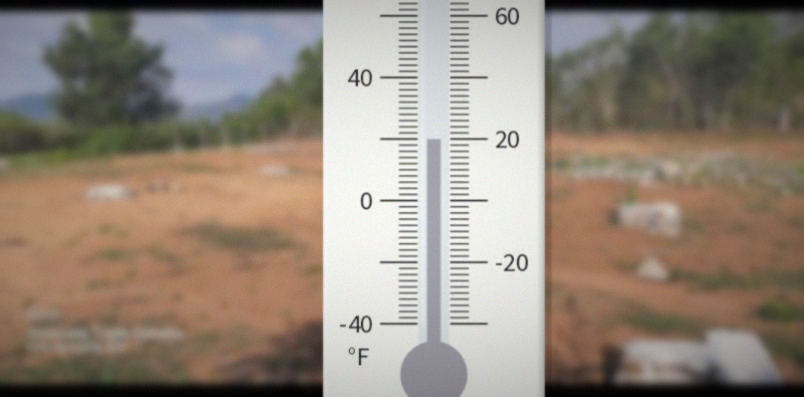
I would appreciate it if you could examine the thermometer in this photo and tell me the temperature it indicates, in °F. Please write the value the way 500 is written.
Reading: 20
